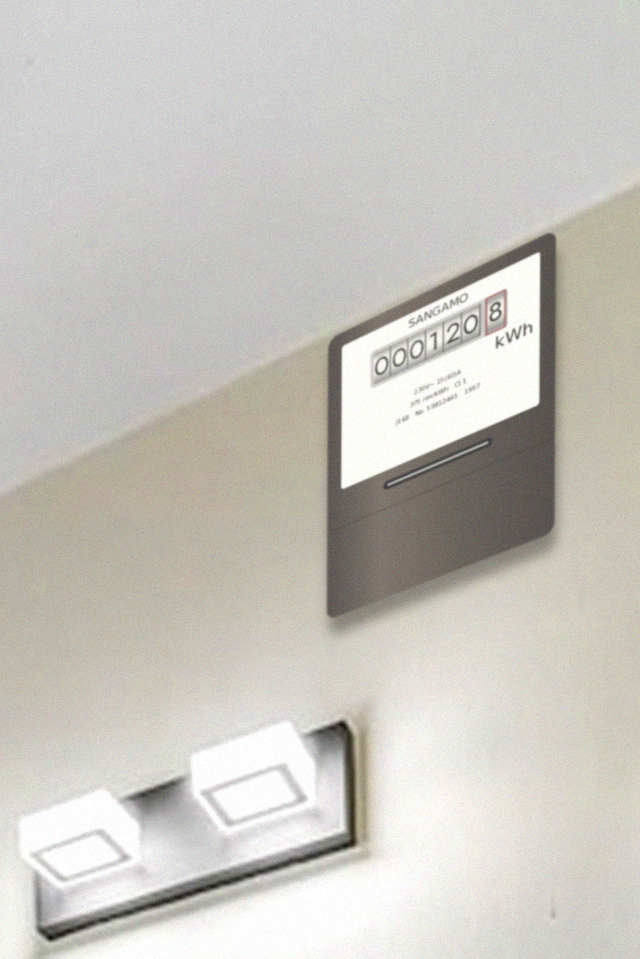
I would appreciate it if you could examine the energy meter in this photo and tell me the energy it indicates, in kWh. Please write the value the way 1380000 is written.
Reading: 120.8
